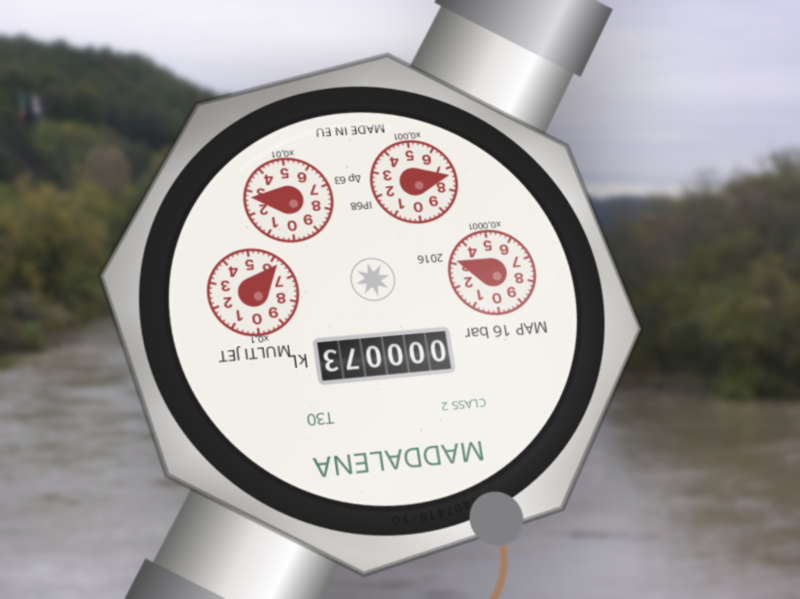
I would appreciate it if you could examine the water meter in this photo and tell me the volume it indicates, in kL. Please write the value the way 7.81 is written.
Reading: 73.6273
